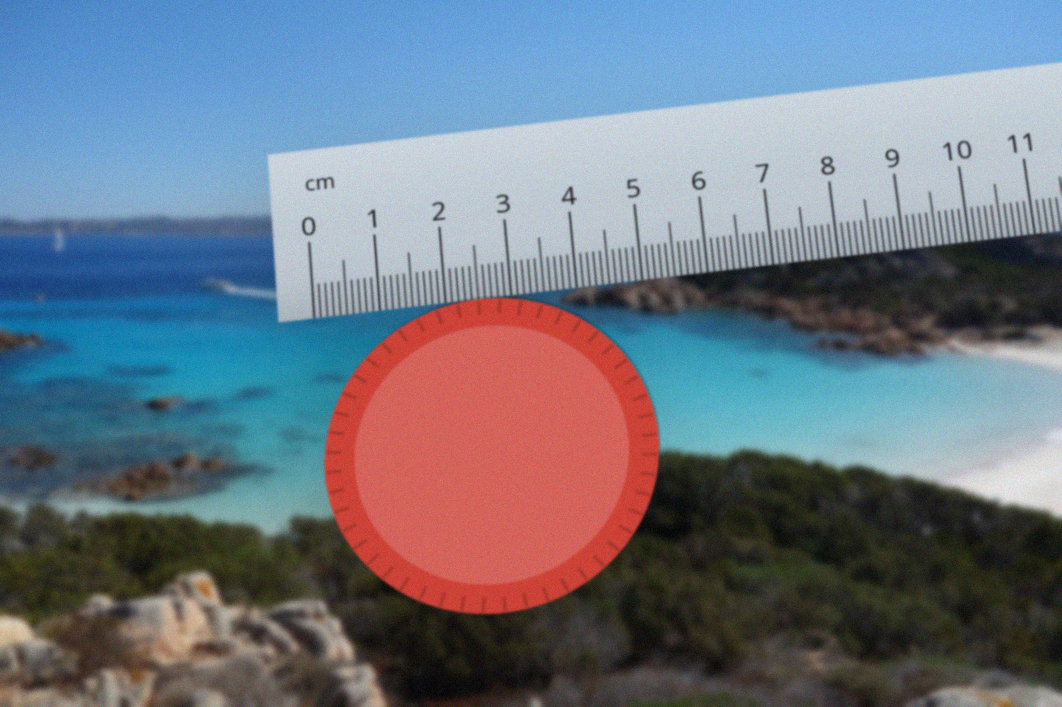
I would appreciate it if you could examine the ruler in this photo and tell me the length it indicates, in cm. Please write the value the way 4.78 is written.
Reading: 5
